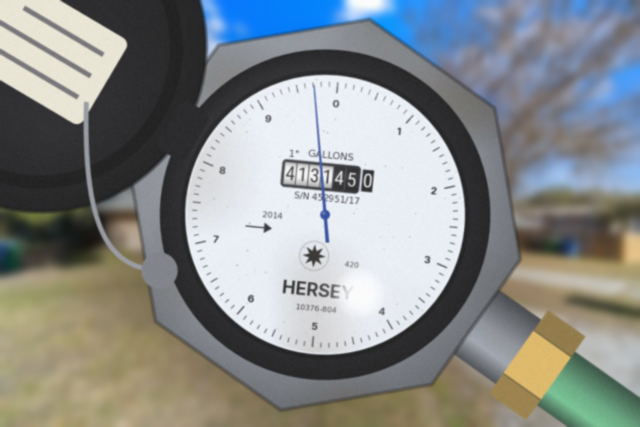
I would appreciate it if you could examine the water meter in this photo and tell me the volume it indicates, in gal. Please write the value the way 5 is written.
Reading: 4131449.7
